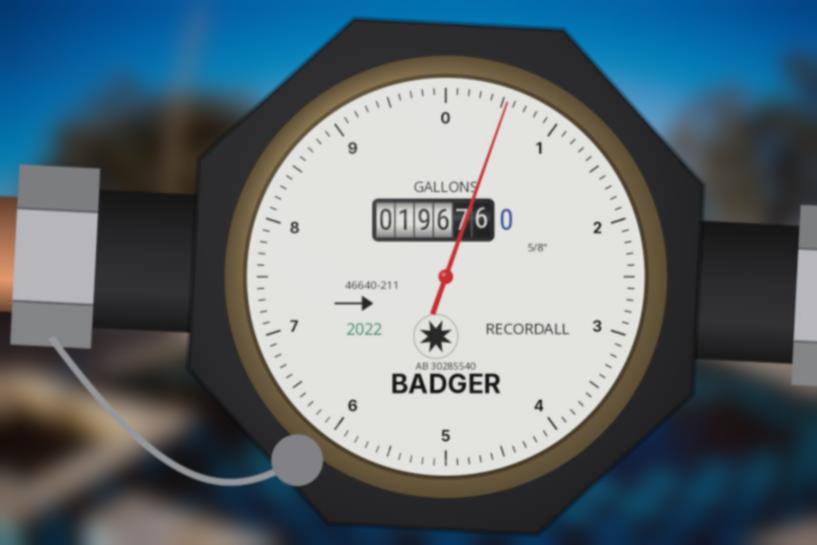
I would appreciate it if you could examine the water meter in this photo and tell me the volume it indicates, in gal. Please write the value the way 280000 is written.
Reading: 196760.5
